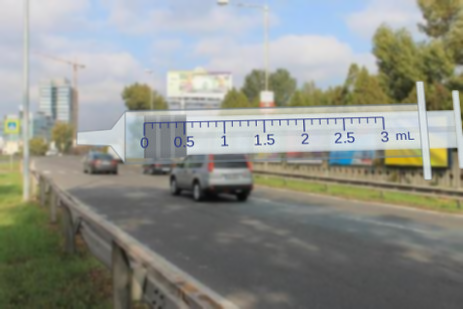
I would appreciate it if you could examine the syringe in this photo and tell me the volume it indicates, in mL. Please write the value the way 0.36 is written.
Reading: 0
